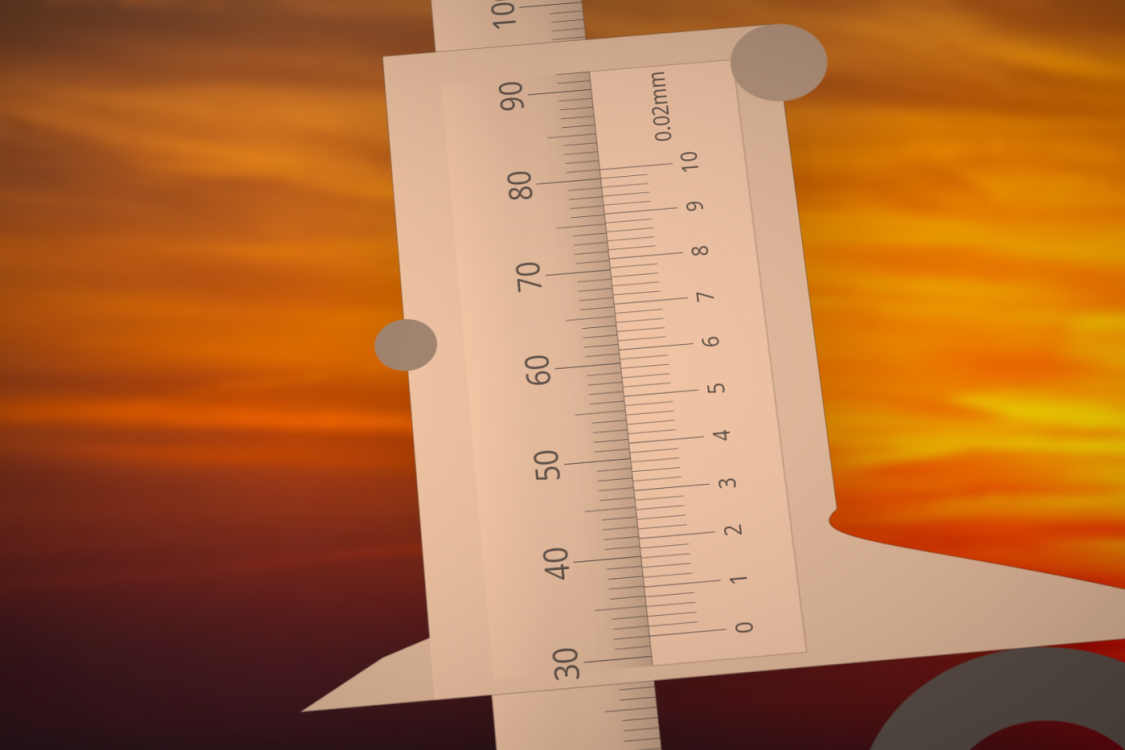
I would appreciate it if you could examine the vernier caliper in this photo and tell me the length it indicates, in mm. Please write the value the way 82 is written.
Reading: 32.0
